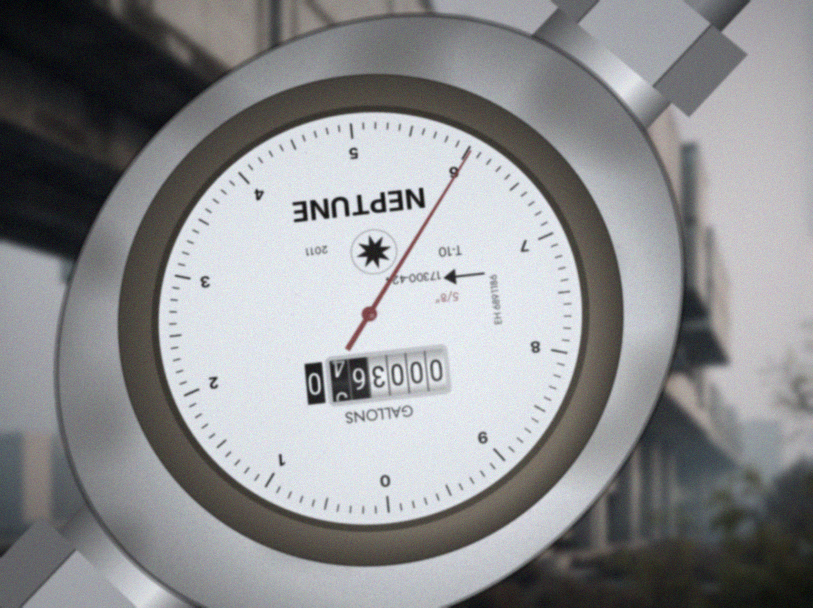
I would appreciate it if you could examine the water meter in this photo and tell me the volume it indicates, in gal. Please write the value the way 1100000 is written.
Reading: 3636.0
